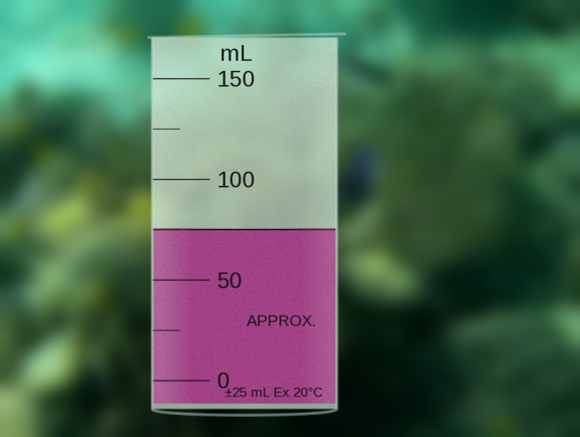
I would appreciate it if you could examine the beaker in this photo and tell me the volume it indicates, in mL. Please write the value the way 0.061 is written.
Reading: 75
